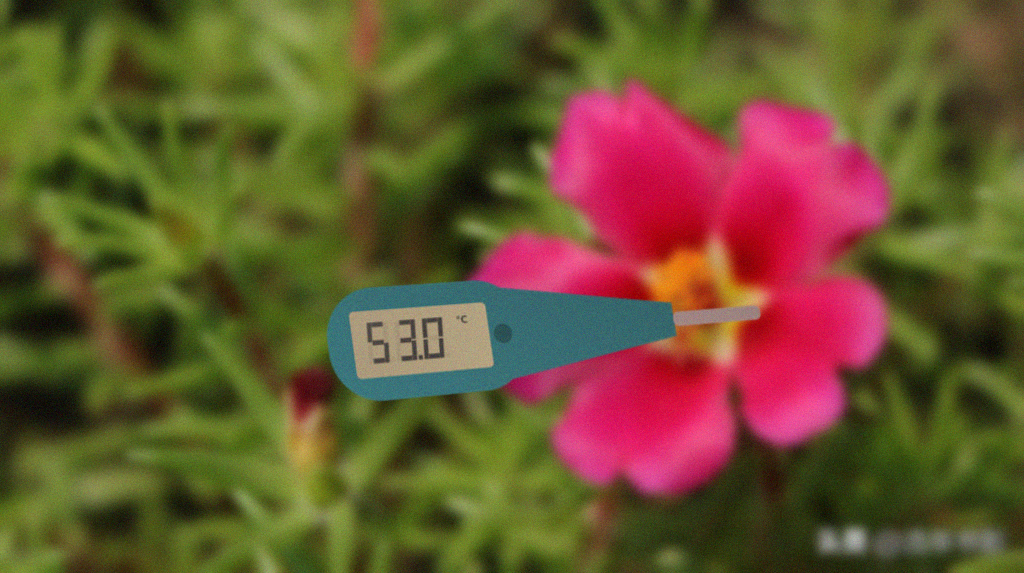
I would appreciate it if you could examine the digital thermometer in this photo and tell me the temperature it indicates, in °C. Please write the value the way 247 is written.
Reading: 53.0
